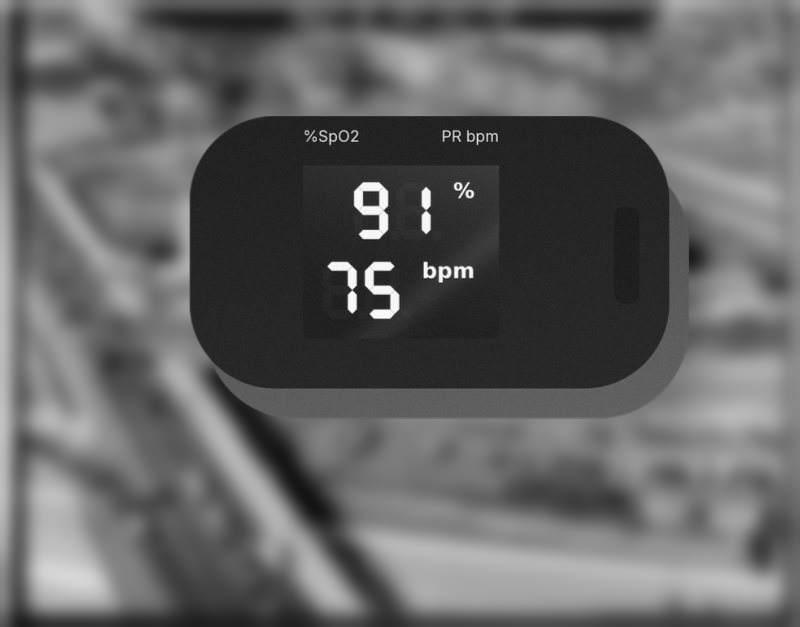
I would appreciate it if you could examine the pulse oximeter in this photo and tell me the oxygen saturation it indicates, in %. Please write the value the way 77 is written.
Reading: 91
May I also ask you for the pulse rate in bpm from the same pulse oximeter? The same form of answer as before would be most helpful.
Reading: 75
